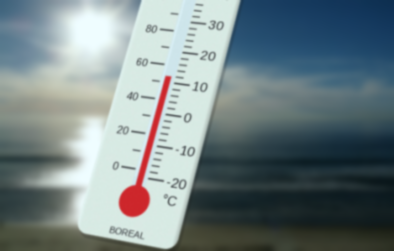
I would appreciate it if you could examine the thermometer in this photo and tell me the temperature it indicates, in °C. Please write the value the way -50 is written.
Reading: 12
